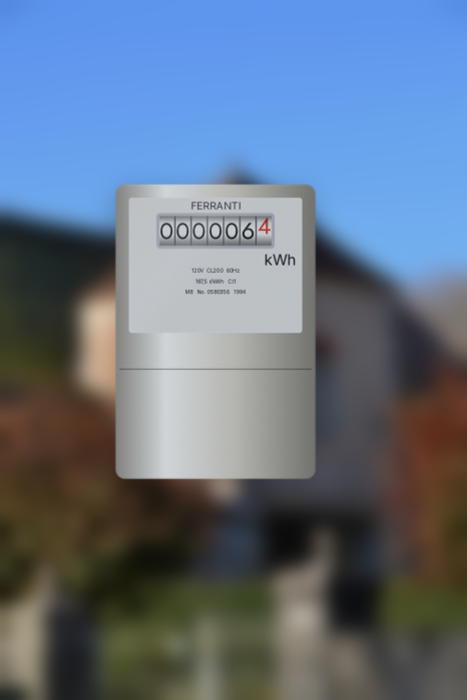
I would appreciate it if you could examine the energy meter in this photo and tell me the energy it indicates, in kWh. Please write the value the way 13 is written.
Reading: 6.4
